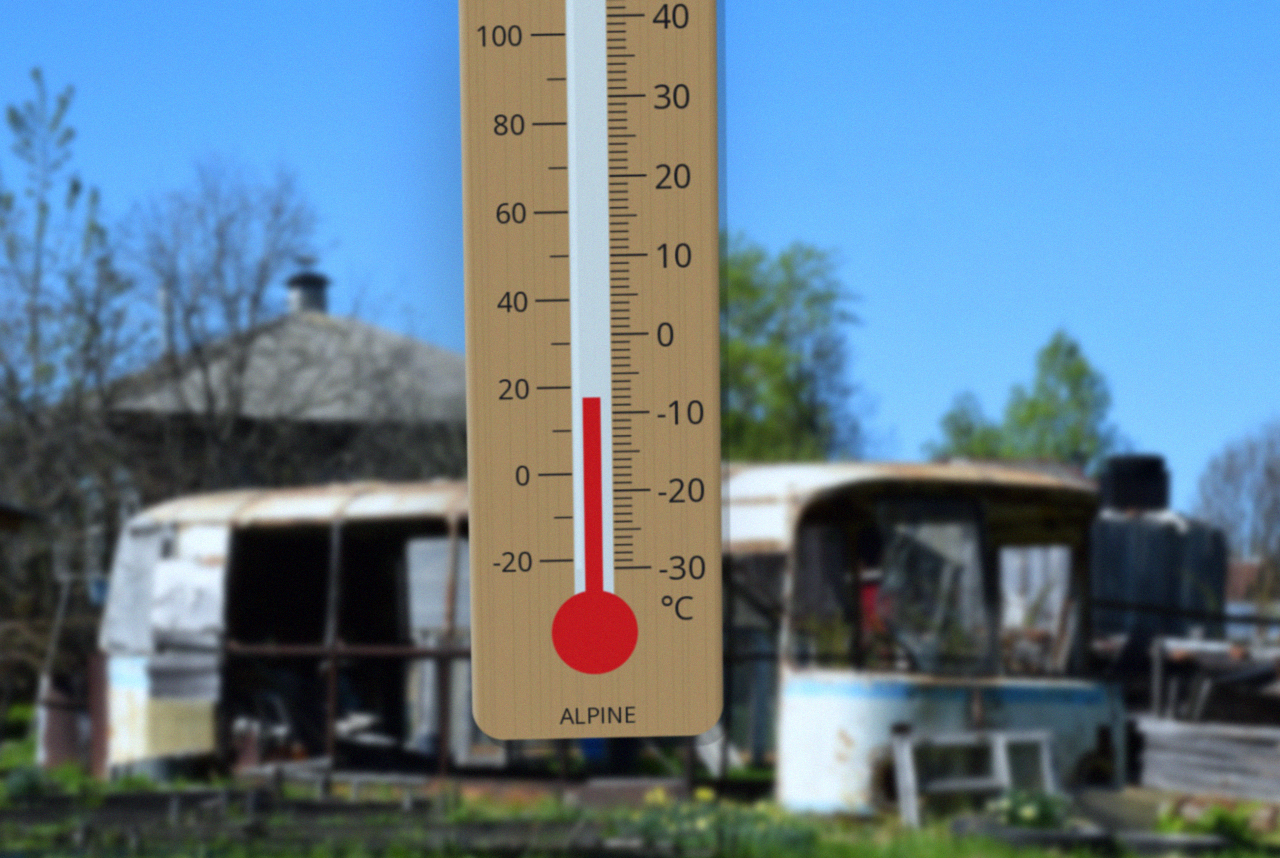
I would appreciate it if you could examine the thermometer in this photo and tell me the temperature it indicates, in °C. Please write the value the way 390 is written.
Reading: -8
